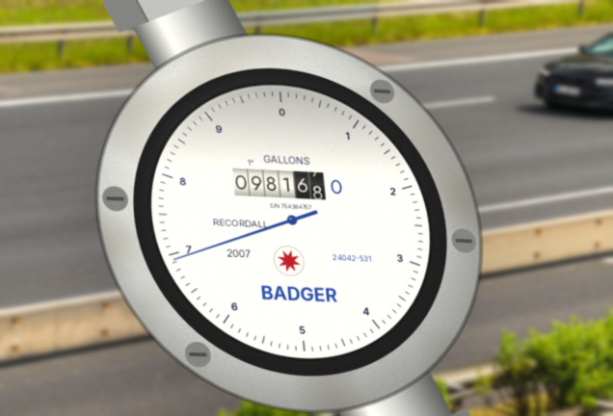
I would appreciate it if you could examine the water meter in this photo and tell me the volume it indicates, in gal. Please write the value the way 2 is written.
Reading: 981676.9
